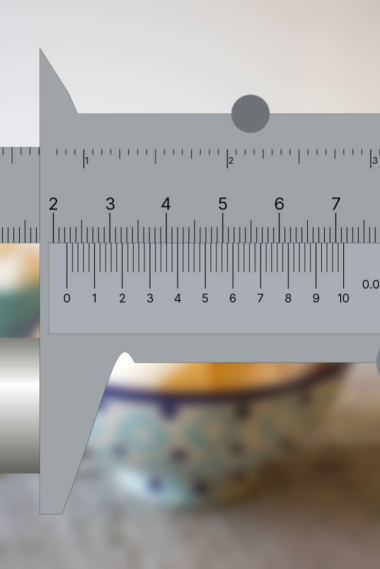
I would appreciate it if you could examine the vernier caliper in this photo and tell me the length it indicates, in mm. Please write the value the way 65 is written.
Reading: 22.4
